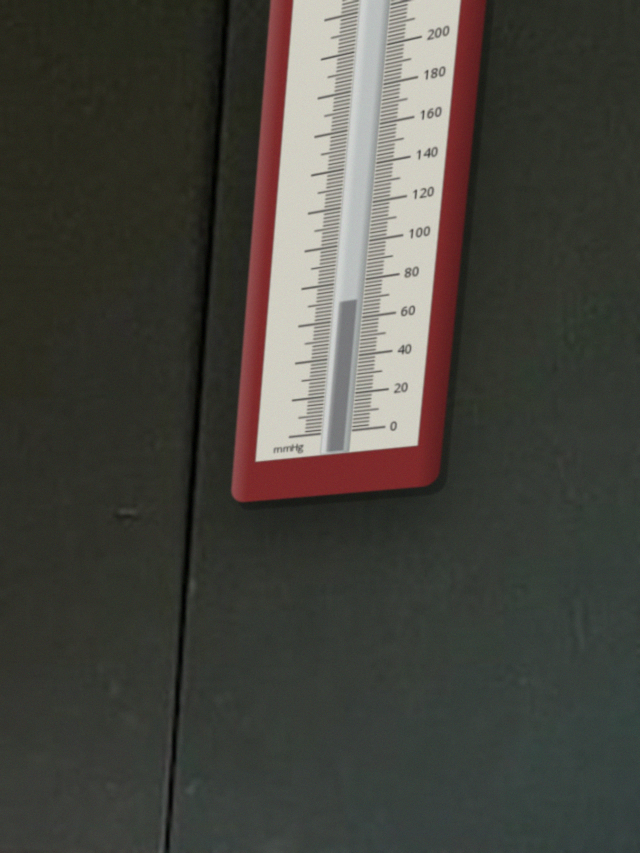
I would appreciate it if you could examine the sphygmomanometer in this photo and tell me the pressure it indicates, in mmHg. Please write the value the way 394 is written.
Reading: 70
